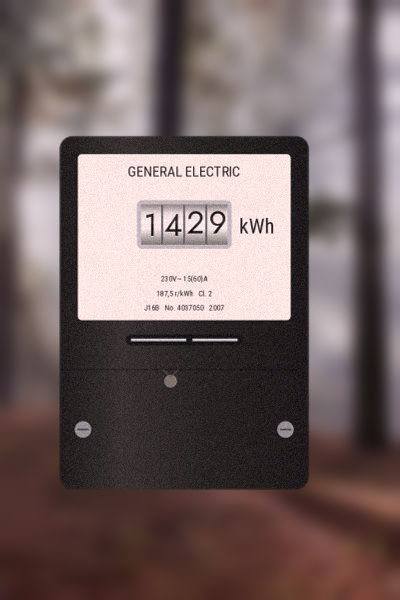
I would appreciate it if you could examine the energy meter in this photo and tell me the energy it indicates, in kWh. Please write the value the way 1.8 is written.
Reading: 1429
